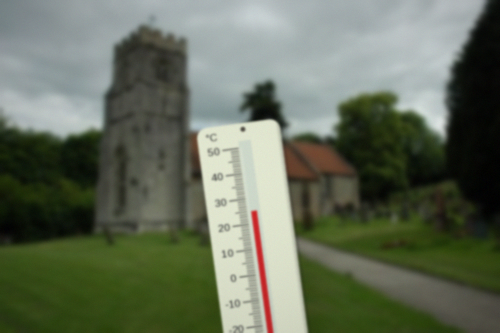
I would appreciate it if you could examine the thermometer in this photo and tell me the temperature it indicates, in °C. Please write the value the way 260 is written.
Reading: 25
